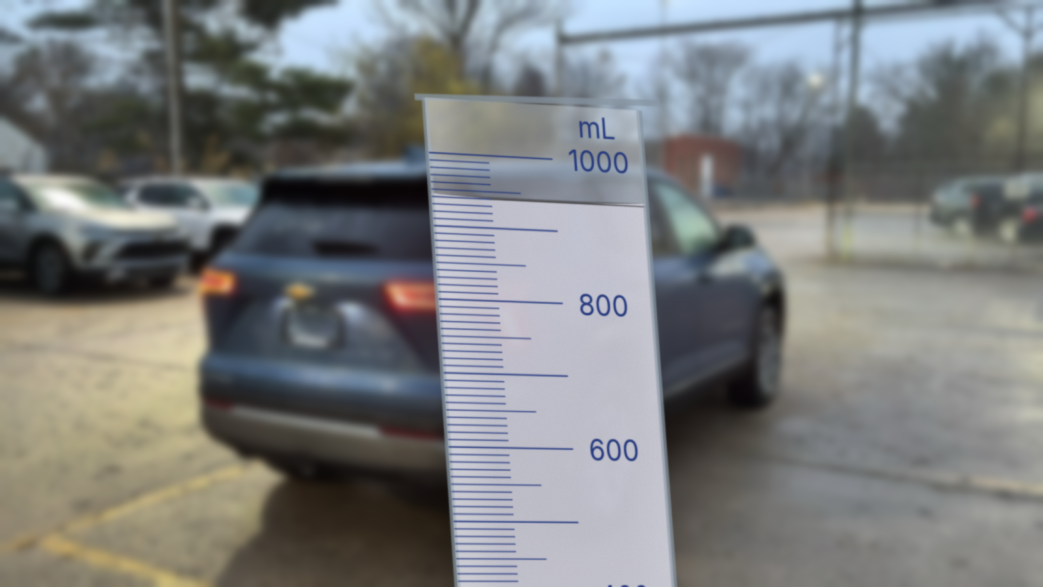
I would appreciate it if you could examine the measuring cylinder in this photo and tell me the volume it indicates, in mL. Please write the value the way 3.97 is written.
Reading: 940
